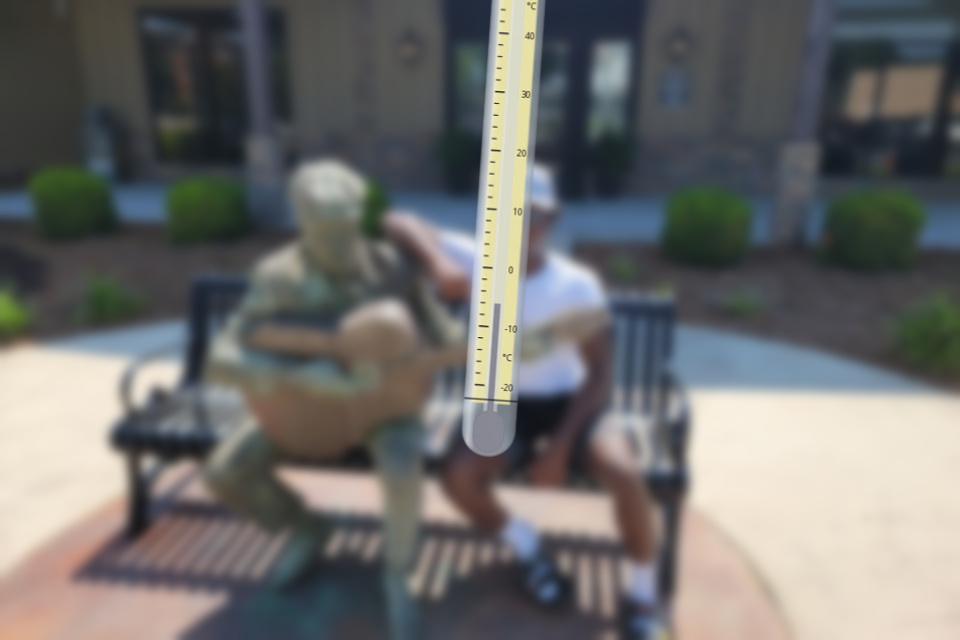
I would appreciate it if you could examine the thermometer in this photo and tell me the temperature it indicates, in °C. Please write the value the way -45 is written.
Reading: -6
